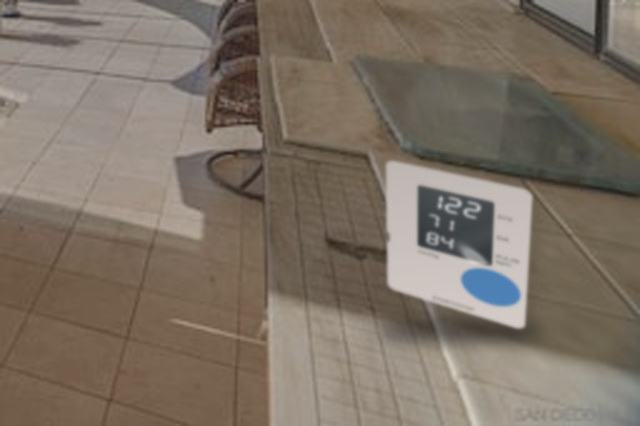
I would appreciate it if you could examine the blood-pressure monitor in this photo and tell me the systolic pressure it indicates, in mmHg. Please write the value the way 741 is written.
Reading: 122
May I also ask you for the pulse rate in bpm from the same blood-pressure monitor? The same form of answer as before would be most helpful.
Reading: 84
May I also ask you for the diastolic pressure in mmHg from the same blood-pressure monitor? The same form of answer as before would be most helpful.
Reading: 71
